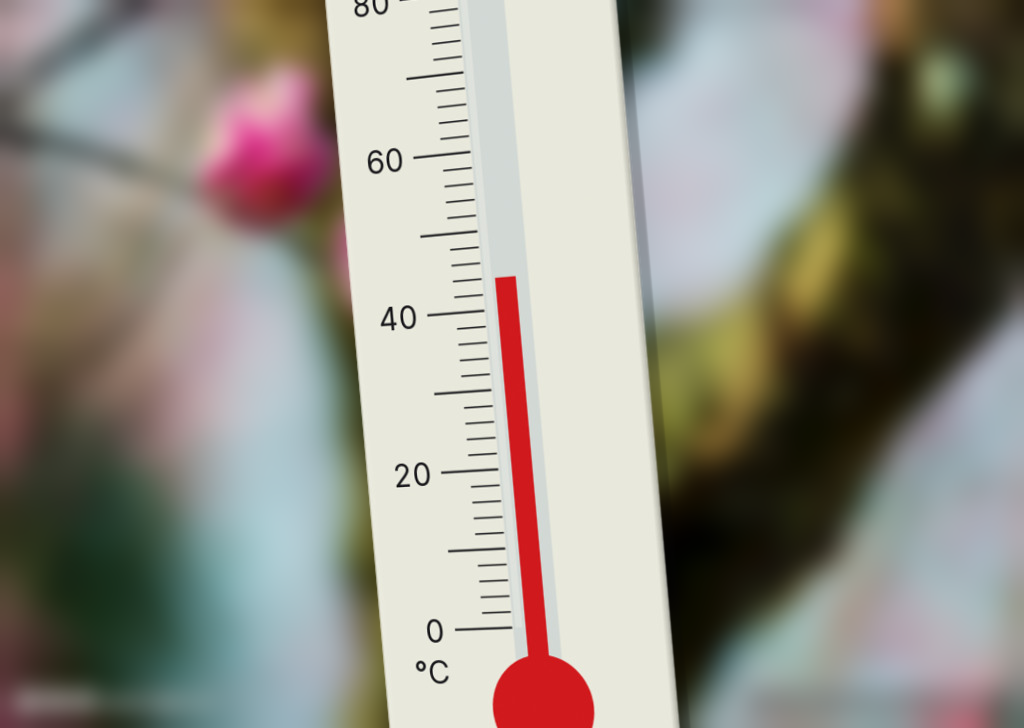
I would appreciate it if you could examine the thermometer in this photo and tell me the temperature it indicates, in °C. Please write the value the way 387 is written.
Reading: 44
